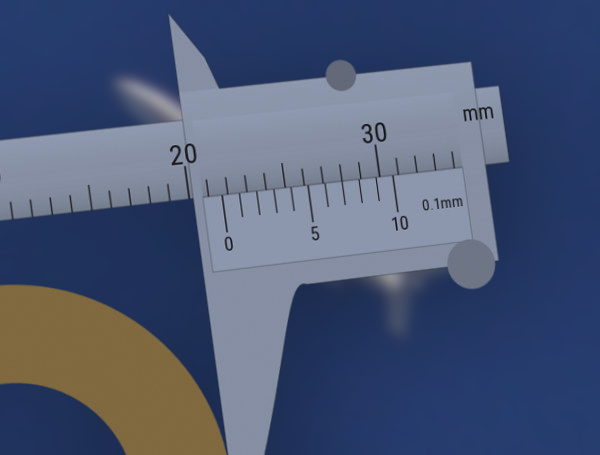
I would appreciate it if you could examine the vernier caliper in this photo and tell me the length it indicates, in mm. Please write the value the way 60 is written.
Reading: 21.7
